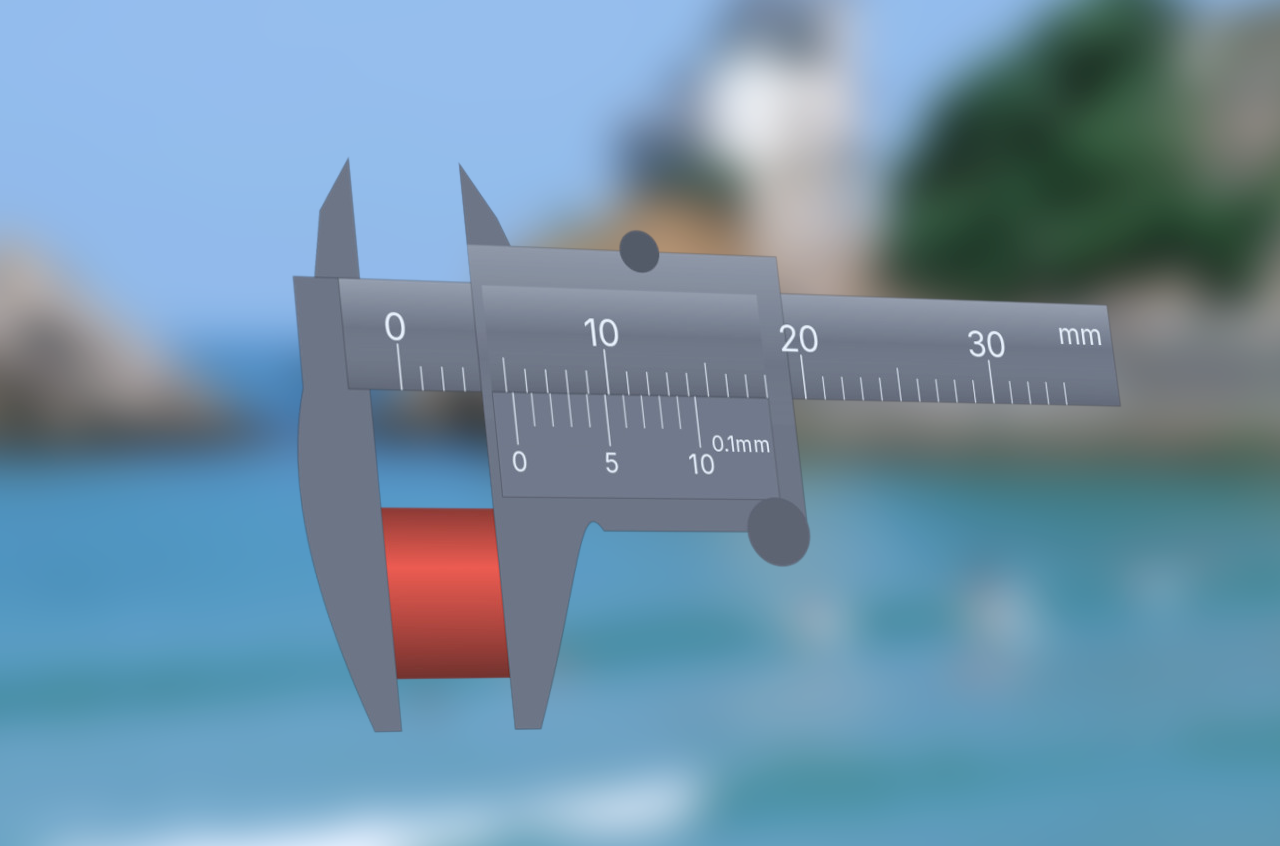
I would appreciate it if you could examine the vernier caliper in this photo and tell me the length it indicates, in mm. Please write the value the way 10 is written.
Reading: 5.3
